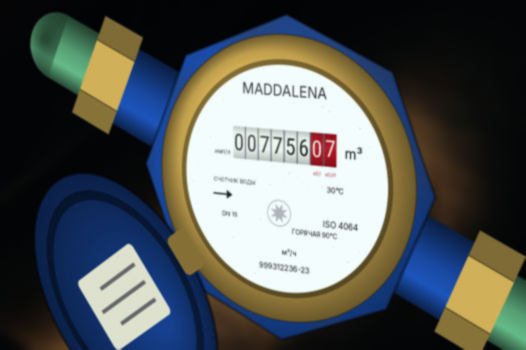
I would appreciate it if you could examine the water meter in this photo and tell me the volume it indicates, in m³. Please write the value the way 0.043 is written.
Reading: 7756.07
